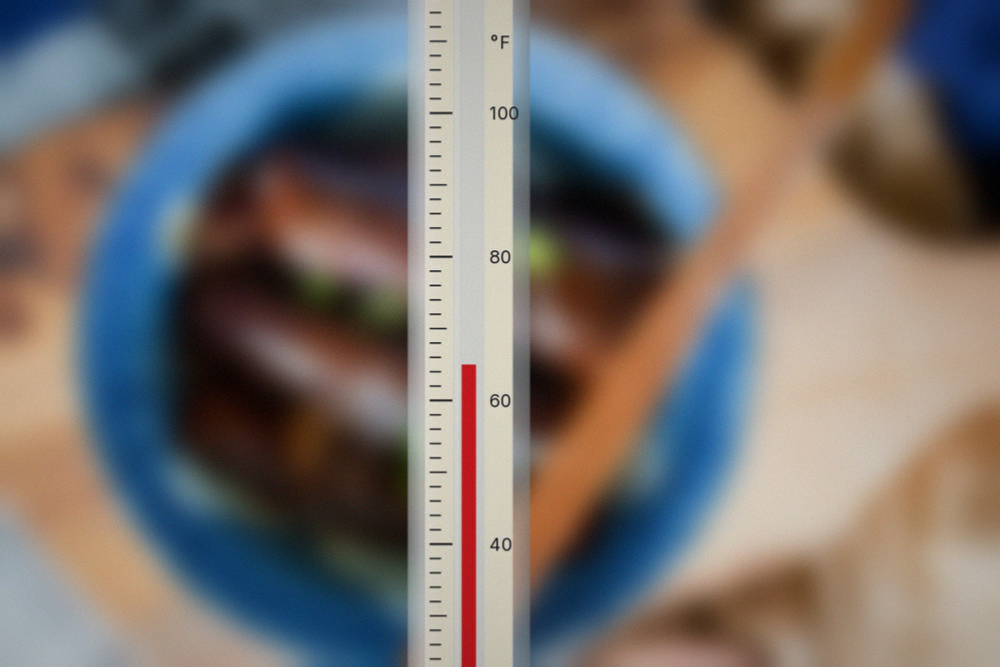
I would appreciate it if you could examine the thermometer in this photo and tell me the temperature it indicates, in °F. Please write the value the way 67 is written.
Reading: 65
